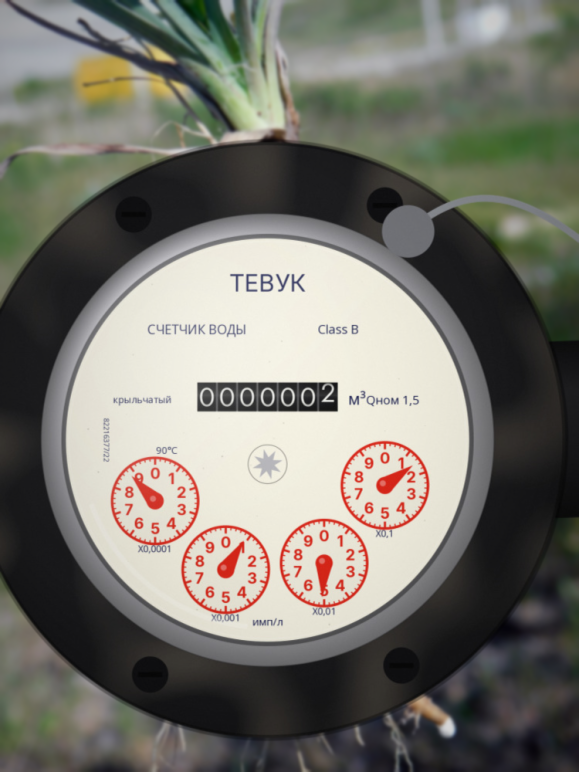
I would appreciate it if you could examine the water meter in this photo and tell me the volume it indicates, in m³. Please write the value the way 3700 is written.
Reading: 2.1508
